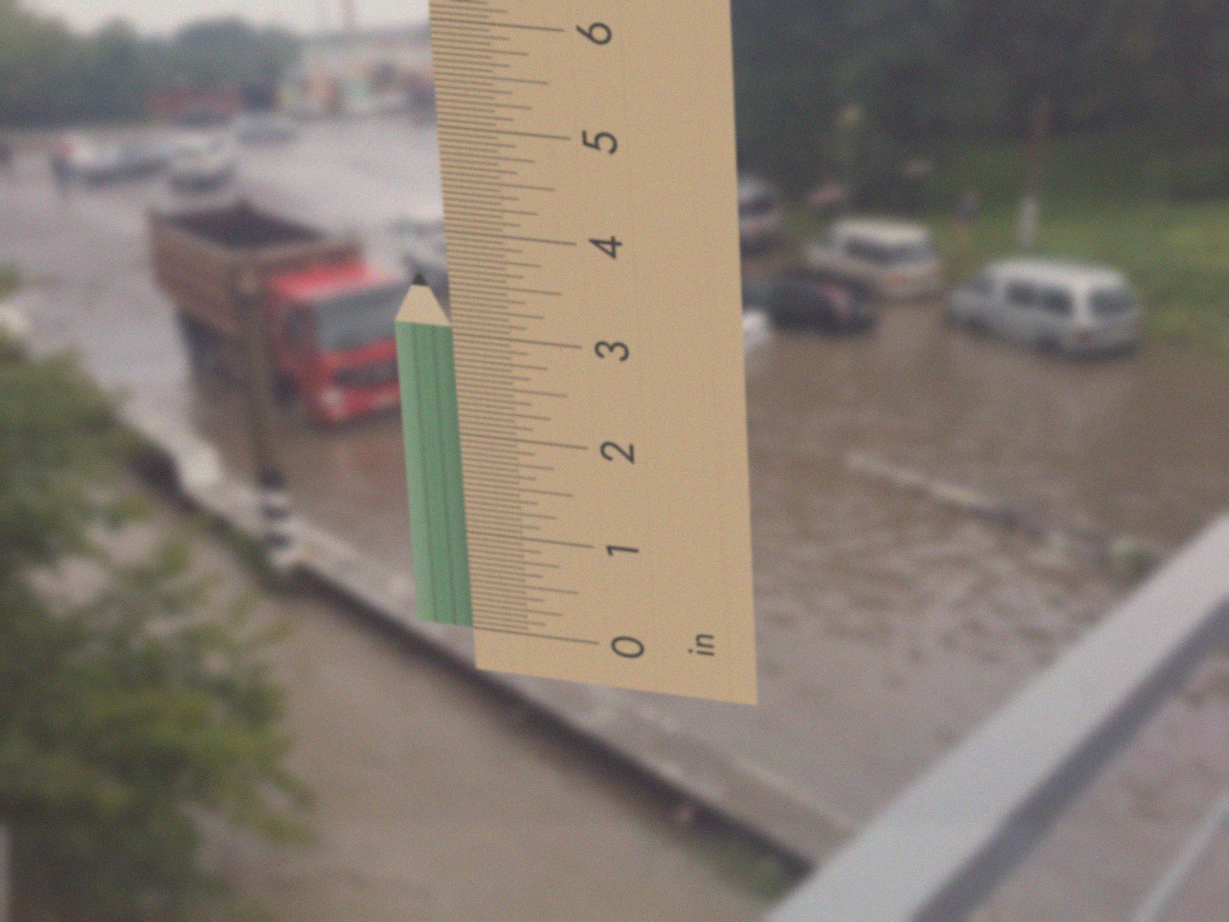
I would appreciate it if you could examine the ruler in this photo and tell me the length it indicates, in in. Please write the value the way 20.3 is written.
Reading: 3.5625
